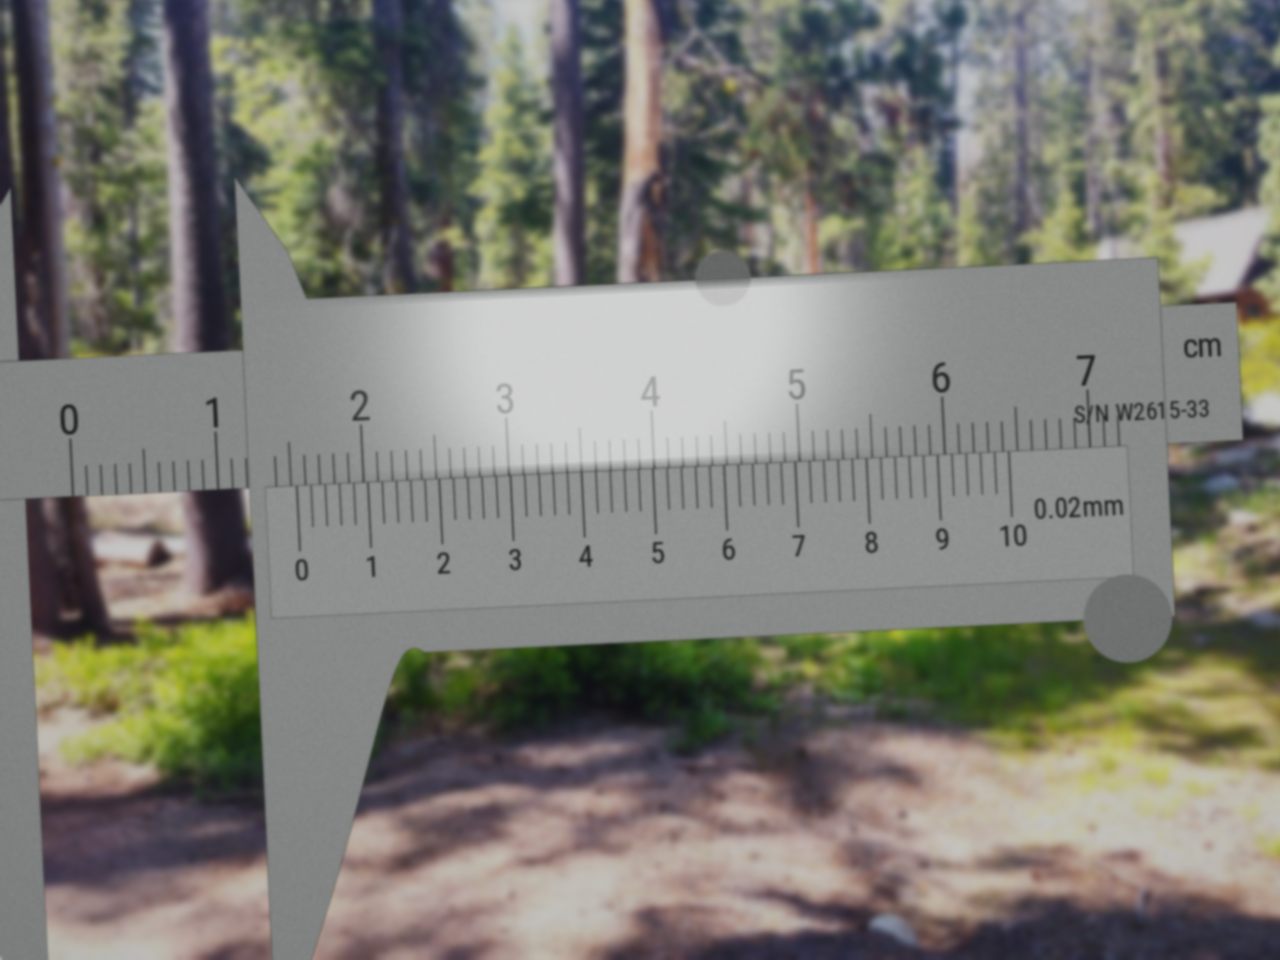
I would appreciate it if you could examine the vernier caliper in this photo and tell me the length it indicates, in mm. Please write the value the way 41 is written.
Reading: 15.4
